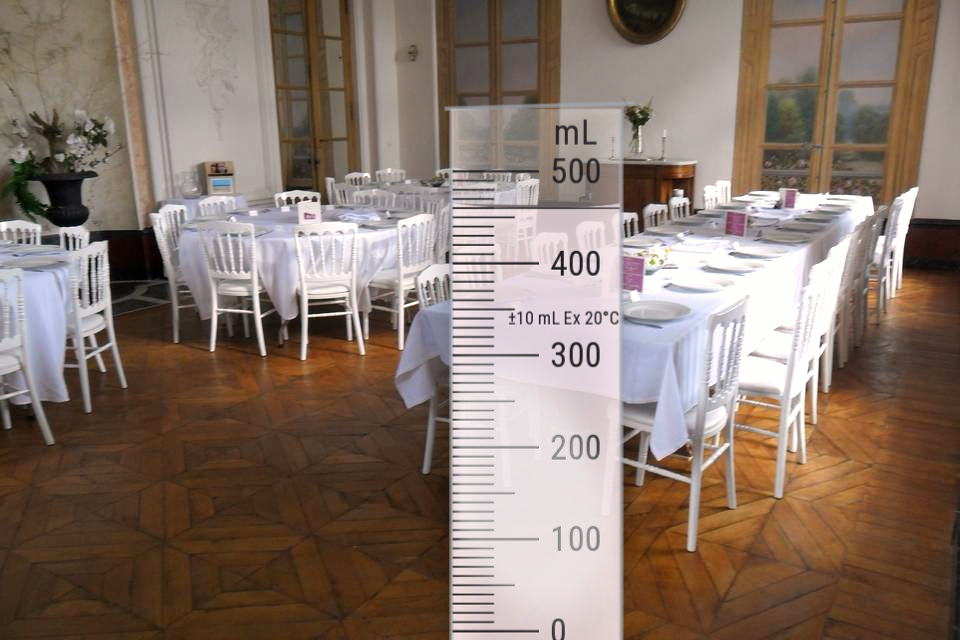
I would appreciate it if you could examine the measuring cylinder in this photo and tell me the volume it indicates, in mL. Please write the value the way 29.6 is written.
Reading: 460
